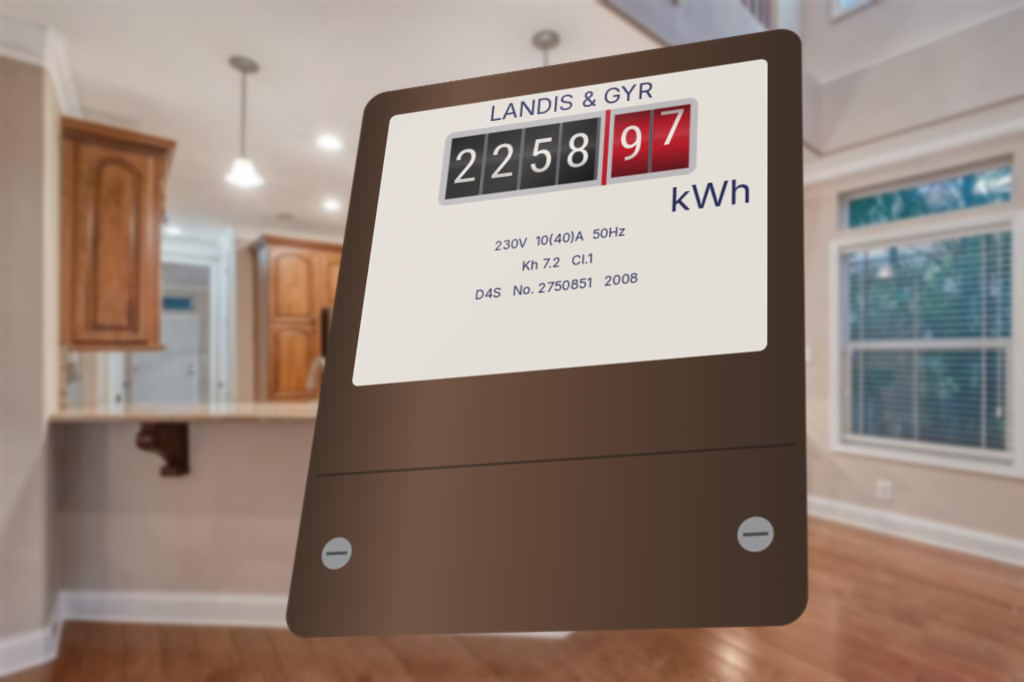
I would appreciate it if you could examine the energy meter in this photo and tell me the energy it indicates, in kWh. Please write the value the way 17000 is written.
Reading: 2258.97
